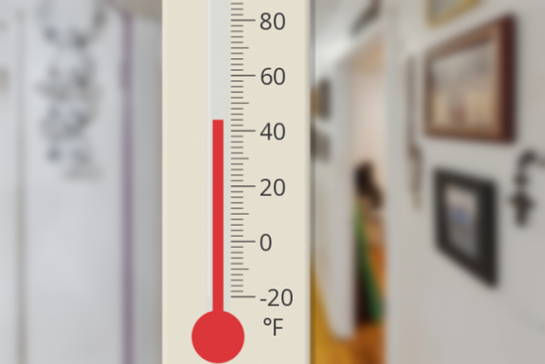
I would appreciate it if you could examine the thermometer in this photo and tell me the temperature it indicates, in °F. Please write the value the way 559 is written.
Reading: 44
